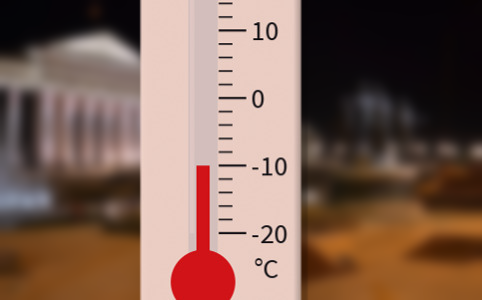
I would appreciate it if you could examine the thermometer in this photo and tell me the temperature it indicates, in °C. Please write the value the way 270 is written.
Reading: -10
